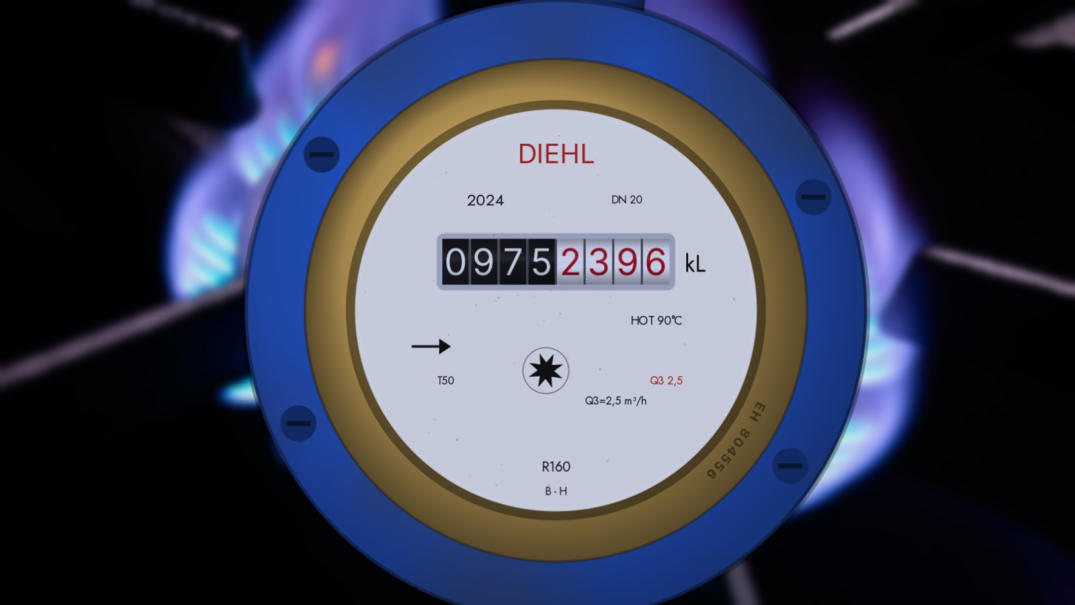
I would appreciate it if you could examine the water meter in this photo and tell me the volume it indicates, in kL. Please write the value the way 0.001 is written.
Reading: 975.2396
